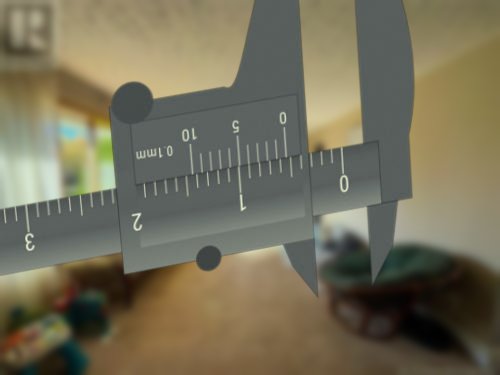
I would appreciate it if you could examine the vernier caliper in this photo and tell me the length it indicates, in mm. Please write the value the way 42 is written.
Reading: 5.4
